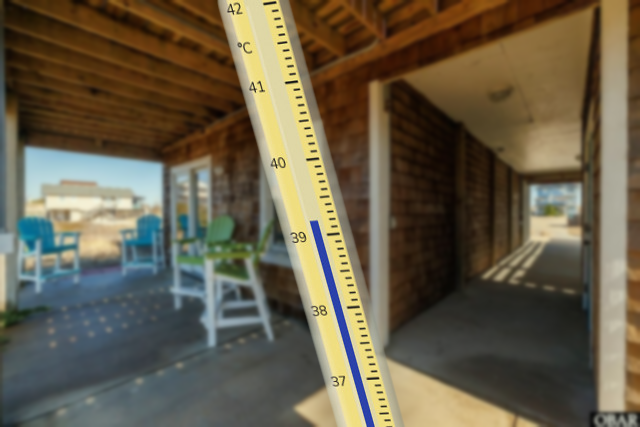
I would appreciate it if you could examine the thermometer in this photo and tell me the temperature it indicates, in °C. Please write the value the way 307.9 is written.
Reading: 39.2
